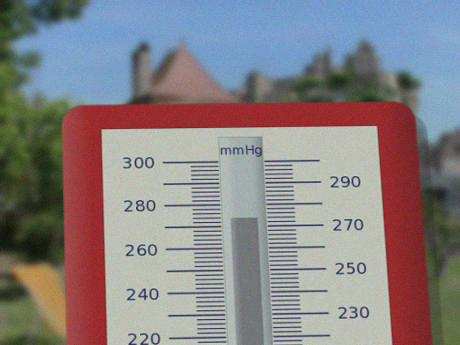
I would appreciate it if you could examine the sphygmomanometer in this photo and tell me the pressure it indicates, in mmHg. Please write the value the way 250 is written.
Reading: 274
